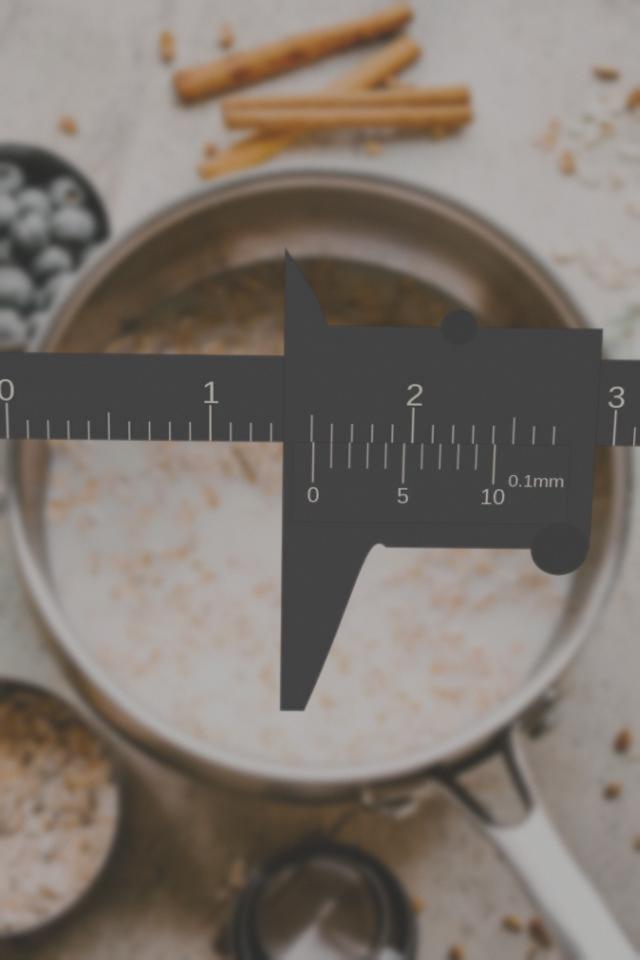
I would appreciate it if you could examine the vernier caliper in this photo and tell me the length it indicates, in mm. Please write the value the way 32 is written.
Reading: 15.1
